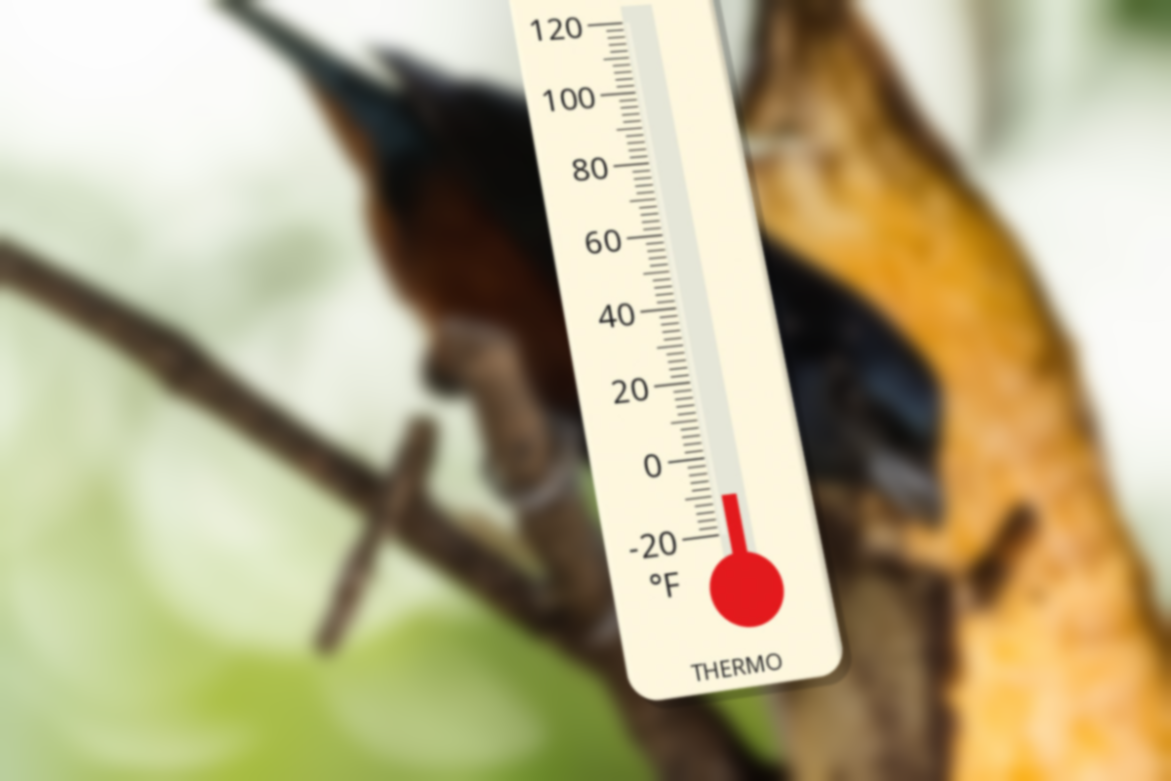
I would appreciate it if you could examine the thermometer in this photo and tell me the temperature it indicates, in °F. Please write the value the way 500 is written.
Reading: -10
